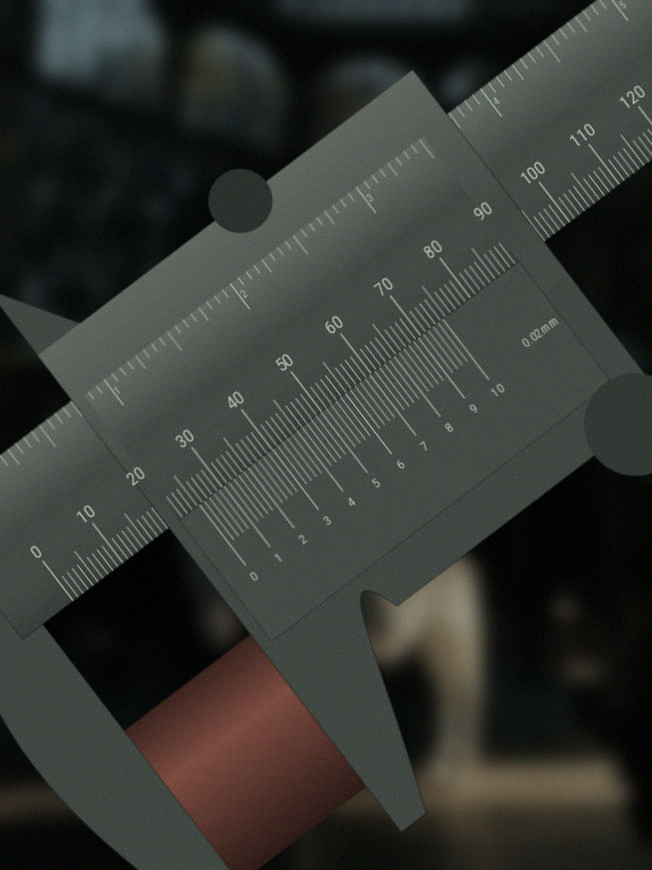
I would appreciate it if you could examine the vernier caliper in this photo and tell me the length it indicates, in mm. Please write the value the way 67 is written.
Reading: 25.4
